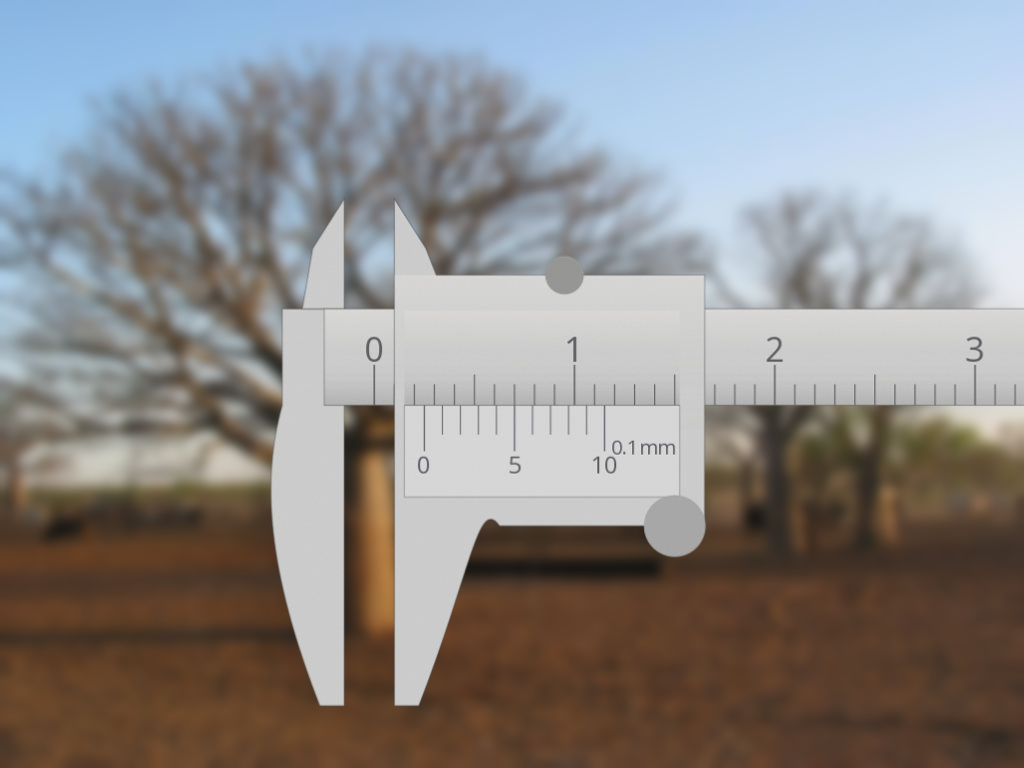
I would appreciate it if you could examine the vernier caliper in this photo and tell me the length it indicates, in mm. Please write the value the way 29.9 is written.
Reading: 2.5
